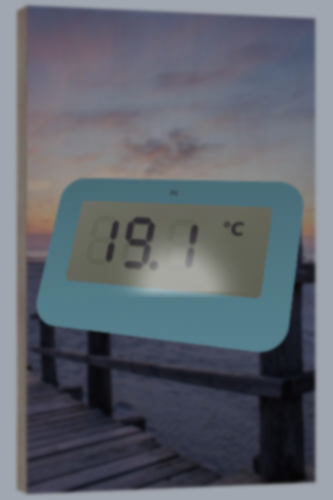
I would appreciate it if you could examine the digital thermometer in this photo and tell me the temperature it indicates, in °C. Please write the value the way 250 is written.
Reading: 19.1
